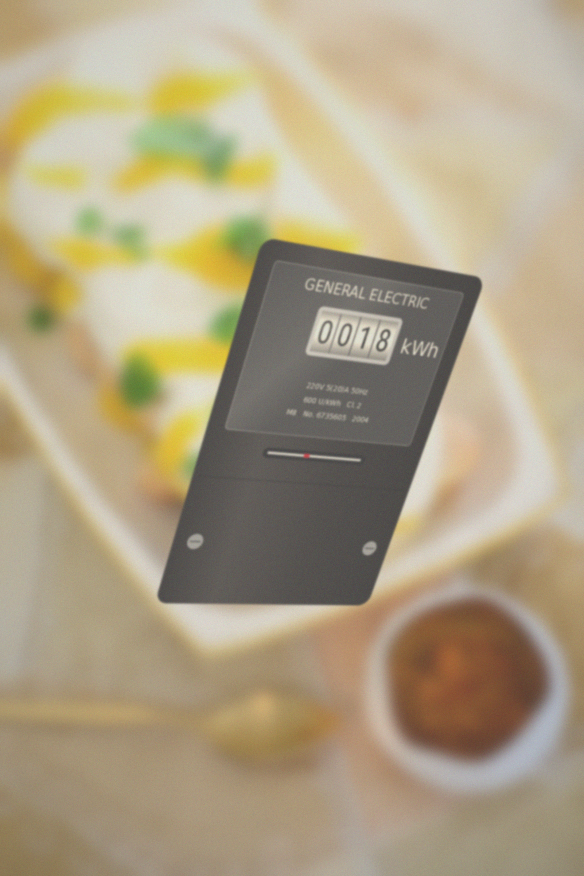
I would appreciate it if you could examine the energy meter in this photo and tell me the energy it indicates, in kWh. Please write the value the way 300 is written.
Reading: 18
